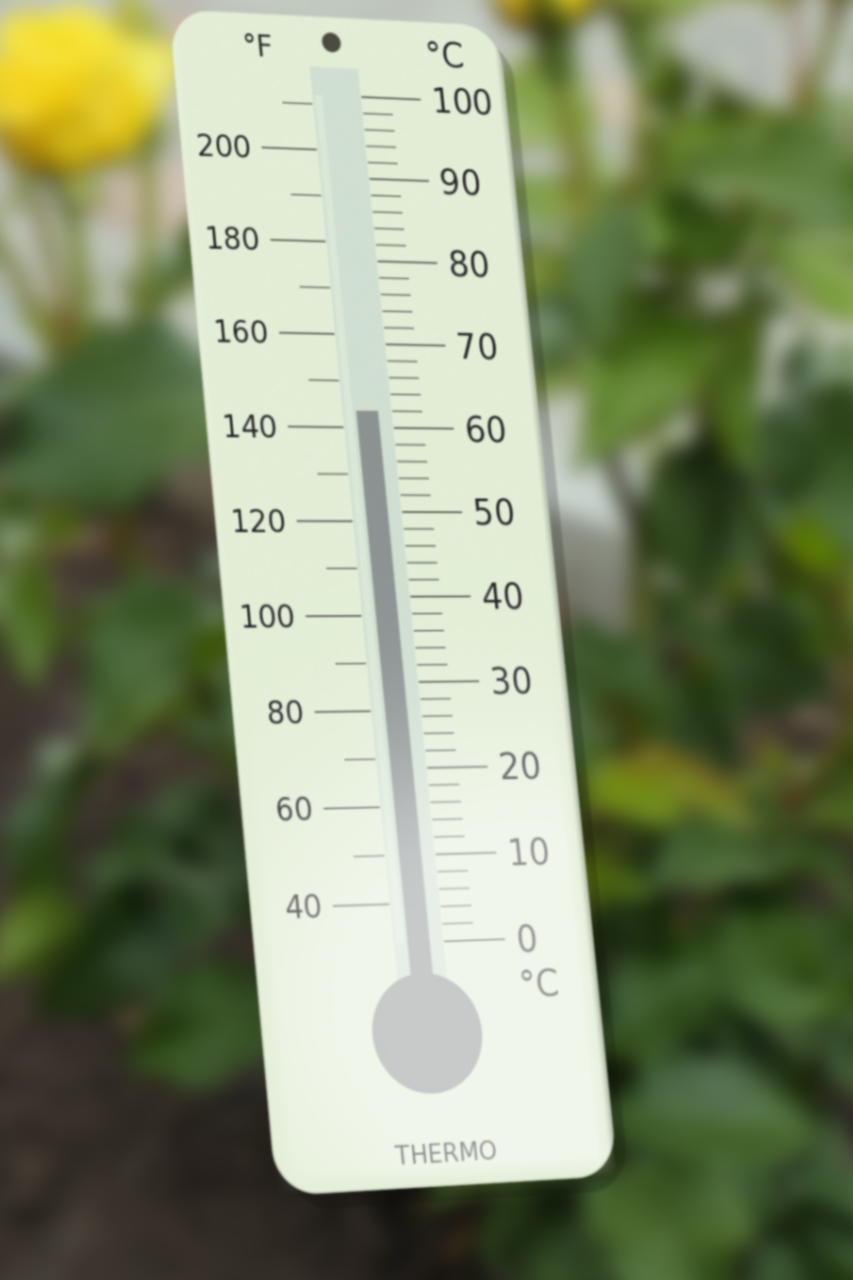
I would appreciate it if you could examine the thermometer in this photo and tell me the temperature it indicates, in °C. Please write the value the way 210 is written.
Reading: 62
